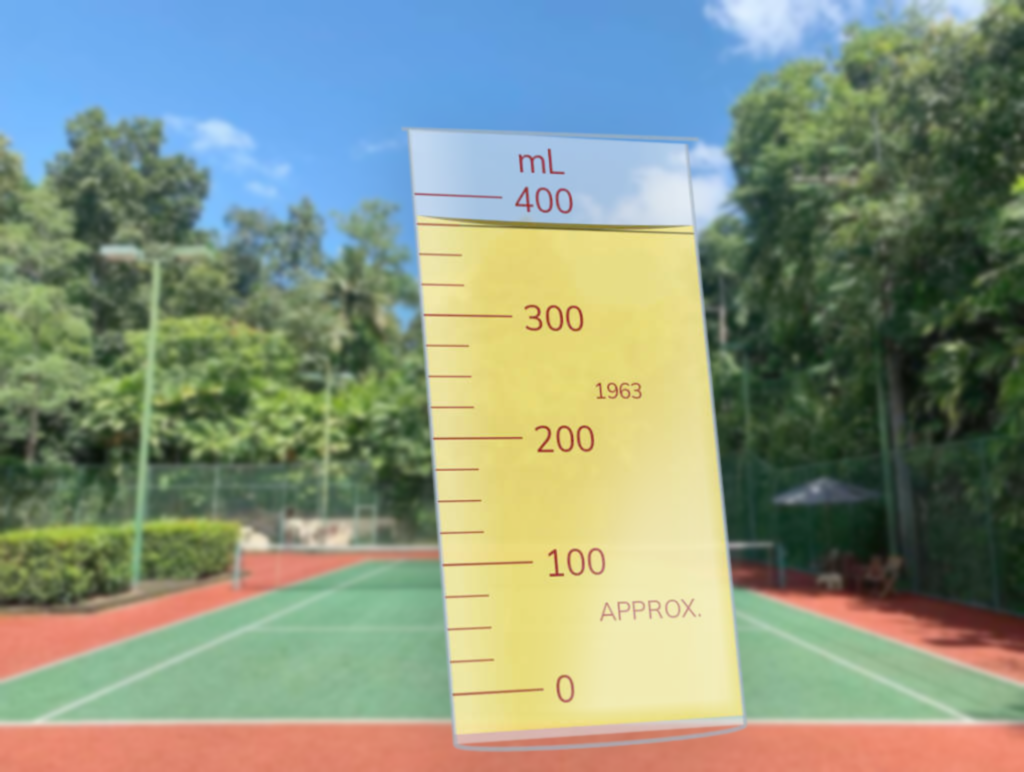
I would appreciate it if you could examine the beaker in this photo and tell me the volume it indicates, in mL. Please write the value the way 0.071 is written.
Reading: 375
